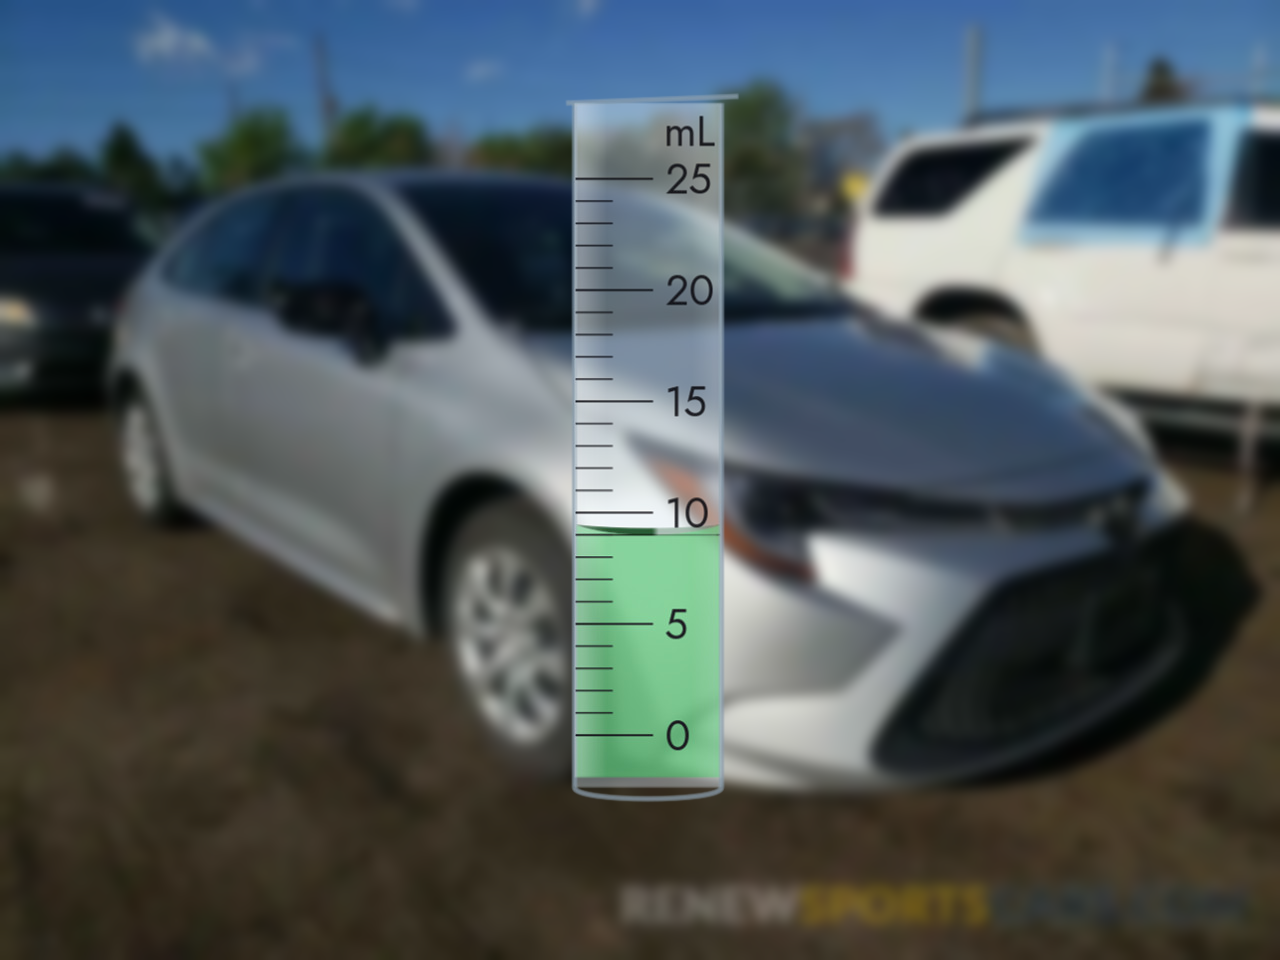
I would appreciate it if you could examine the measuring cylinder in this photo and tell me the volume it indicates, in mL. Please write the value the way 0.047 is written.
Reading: 9
